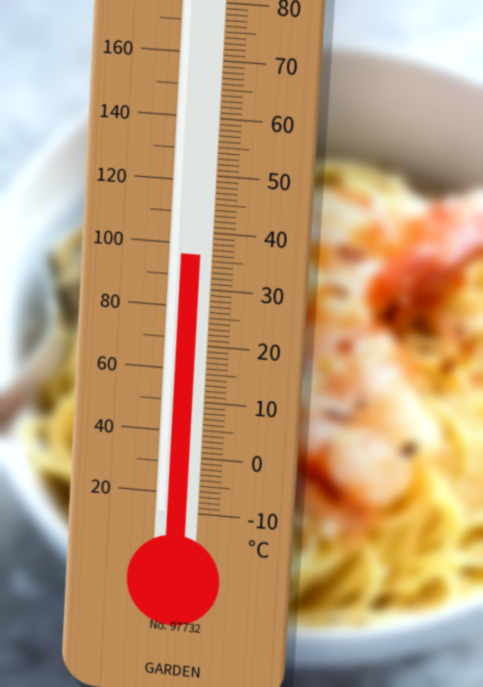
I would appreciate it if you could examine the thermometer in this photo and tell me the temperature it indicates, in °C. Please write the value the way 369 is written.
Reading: 36
